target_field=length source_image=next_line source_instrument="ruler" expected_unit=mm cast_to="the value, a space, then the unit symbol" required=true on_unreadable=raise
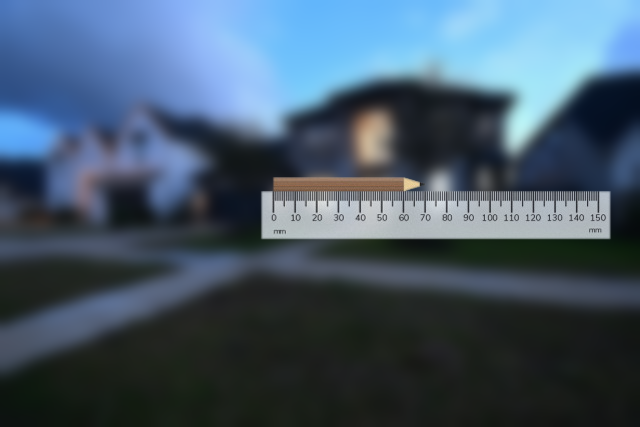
70 mm
